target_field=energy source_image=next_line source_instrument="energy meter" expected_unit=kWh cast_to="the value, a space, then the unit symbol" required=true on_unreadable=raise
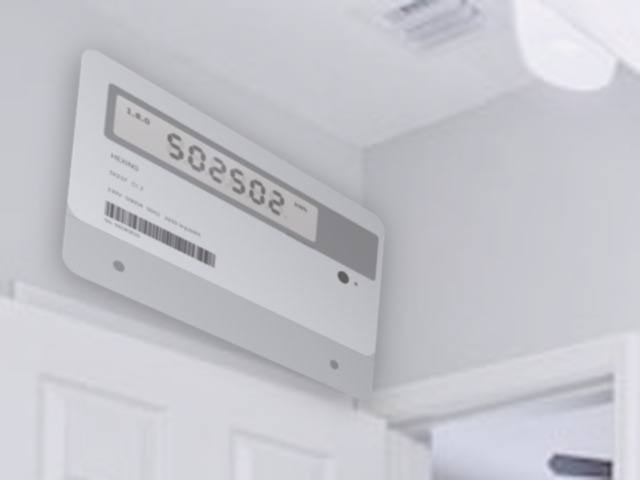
502502 kWh
